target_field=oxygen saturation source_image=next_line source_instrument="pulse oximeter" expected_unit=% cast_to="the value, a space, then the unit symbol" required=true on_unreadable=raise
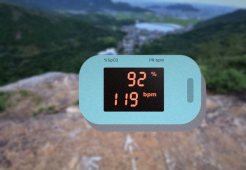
92 %
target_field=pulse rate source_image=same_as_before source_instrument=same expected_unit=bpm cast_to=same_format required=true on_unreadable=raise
119 bpm
